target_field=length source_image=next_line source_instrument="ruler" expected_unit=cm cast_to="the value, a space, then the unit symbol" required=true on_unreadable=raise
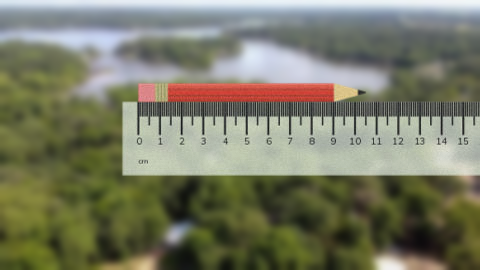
10.5 cm
